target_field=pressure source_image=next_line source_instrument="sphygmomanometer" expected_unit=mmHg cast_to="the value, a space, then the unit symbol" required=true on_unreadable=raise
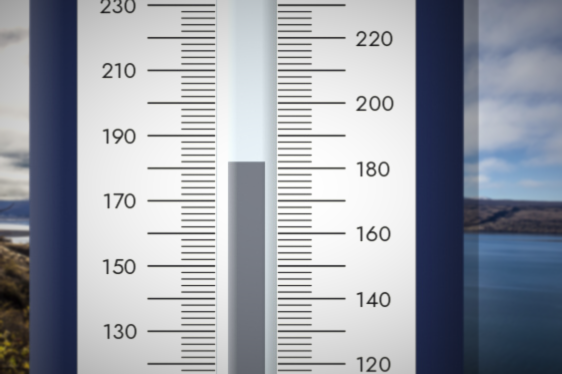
182 mmHg
